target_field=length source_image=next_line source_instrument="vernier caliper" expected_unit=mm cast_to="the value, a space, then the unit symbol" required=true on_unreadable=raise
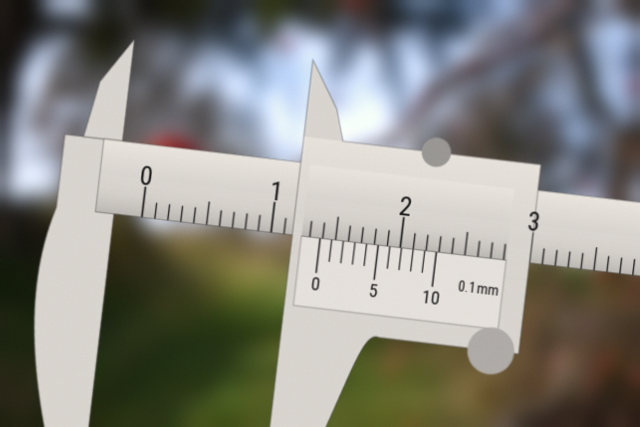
13.8 mm
